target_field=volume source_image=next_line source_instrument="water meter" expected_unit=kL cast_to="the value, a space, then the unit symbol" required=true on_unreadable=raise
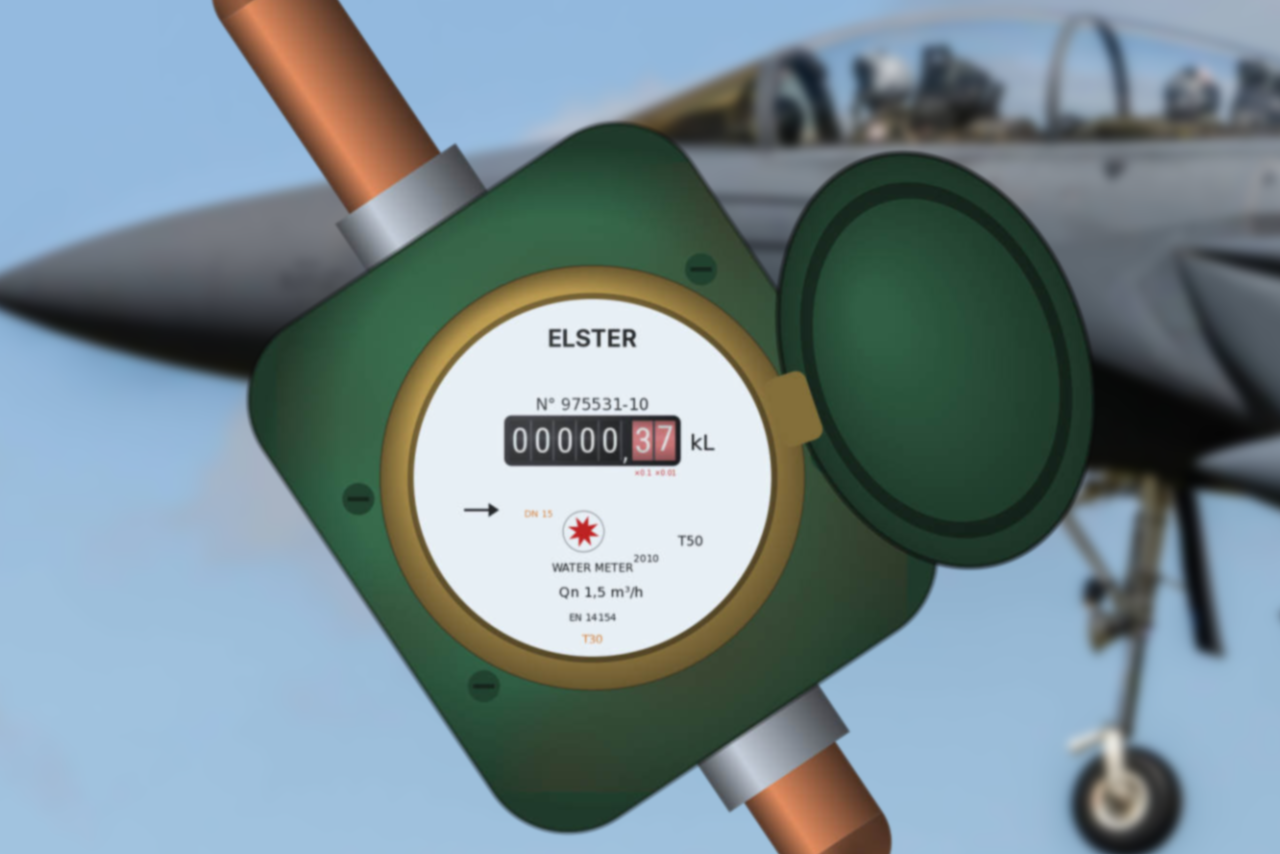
0.37 kL
